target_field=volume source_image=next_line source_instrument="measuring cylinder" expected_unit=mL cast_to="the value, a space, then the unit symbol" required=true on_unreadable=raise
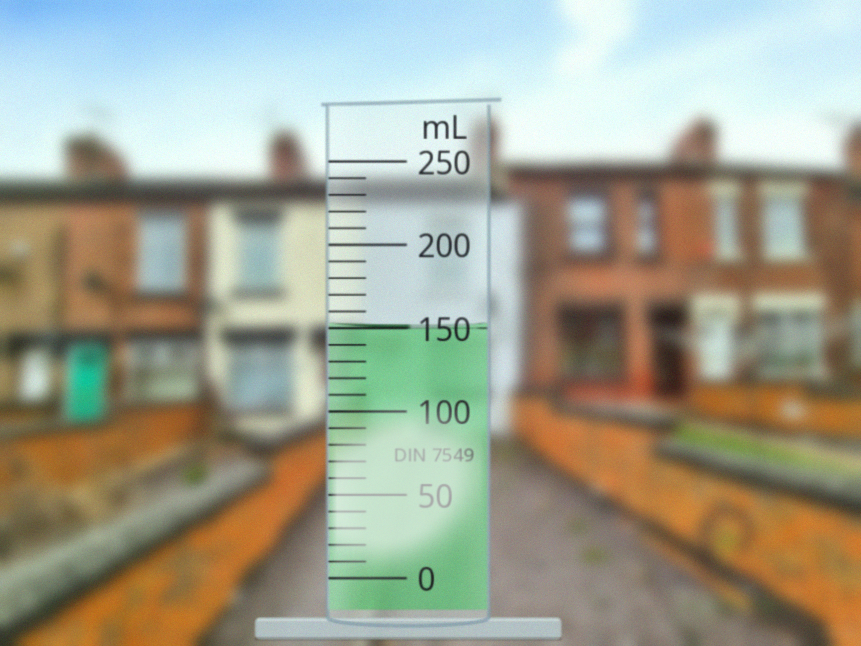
150 mL
